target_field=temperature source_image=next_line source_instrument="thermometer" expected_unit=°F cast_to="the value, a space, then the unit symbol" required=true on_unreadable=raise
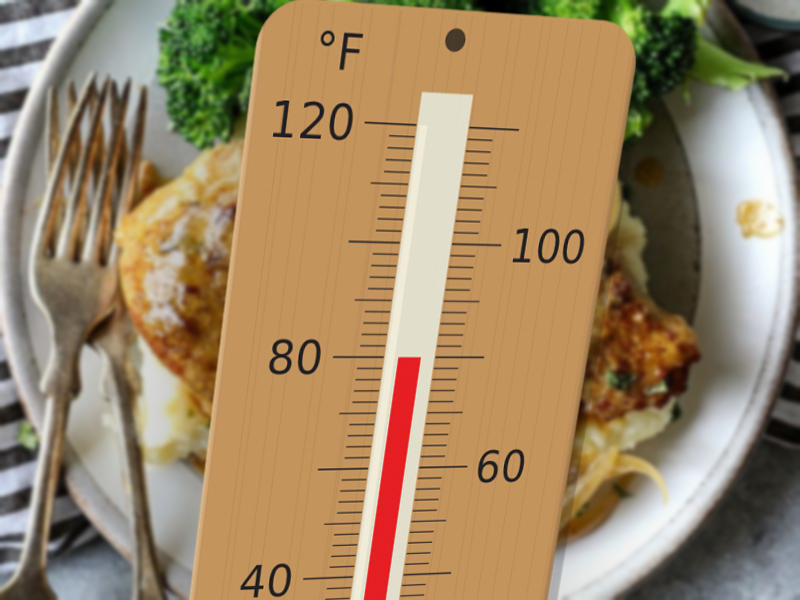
80 °F
